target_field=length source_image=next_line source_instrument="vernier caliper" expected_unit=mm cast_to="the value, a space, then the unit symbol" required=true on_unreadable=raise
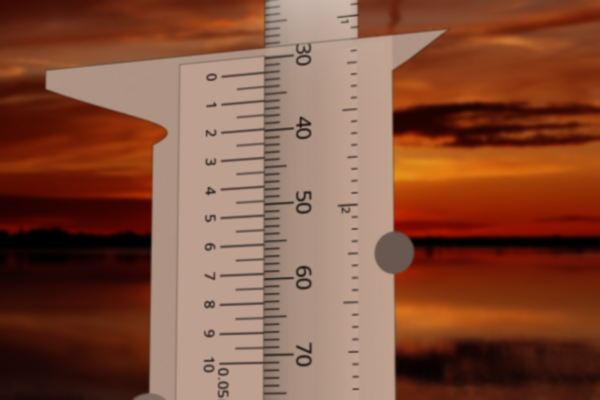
32.0 mm
